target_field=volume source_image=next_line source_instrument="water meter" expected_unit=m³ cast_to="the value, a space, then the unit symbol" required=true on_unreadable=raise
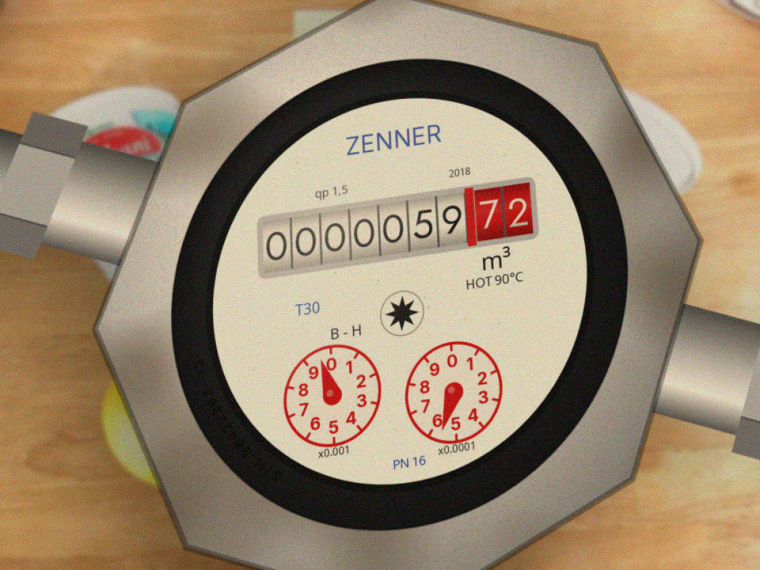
59.7195 m³
